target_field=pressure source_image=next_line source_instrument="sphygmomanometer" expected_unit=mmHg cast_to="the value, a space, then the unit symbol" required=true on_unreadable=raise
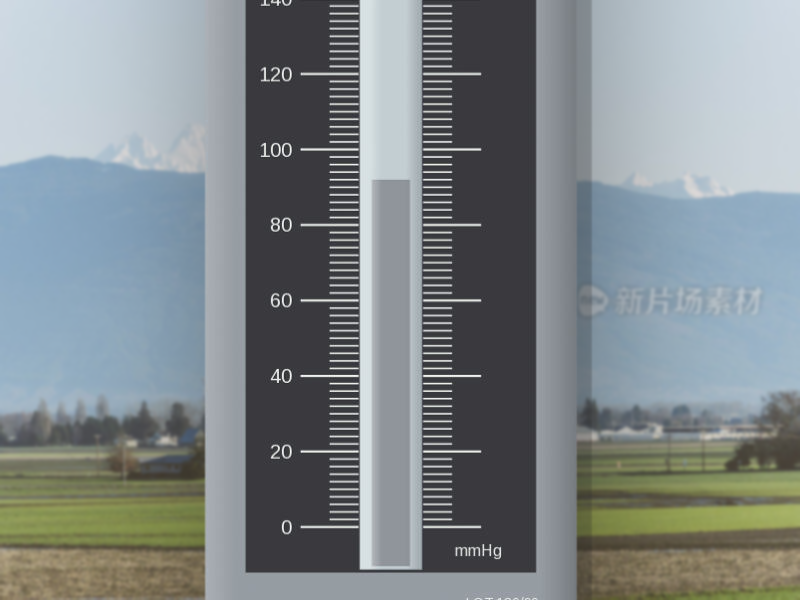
92 mmHg
